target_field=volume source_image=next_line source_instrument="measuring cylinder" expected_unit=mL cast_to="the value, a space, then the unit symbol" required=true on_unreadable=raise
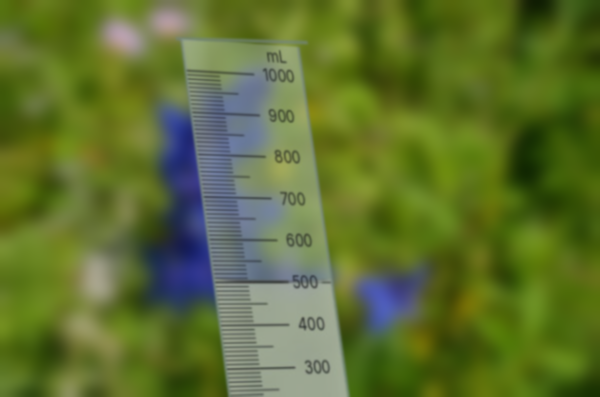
500 mL
